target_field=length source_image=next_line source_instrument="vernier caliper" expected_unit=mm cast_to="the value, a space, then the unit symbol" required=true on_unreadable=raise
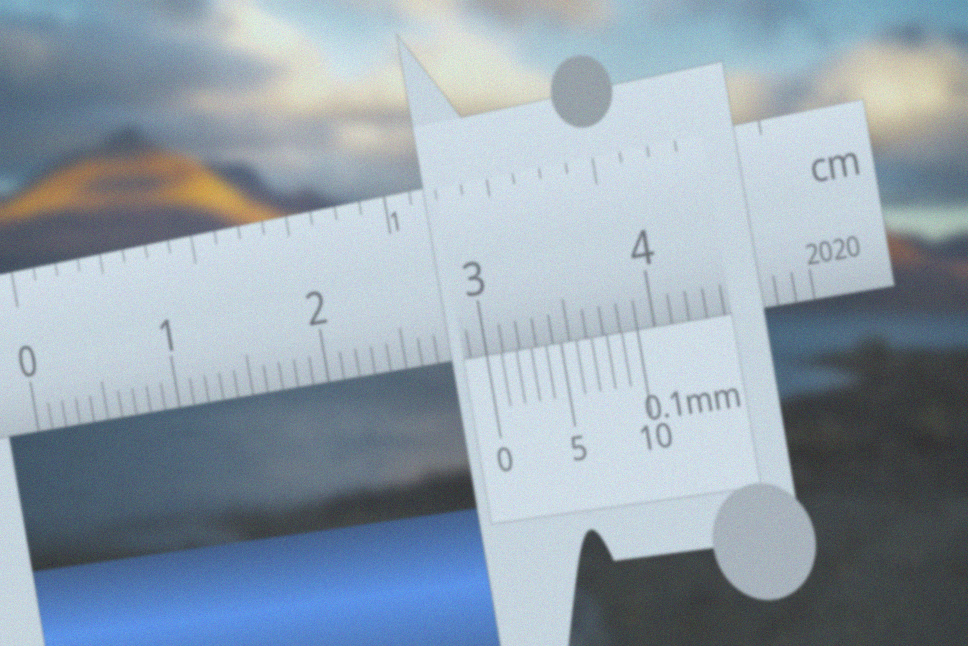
30.0 mm
